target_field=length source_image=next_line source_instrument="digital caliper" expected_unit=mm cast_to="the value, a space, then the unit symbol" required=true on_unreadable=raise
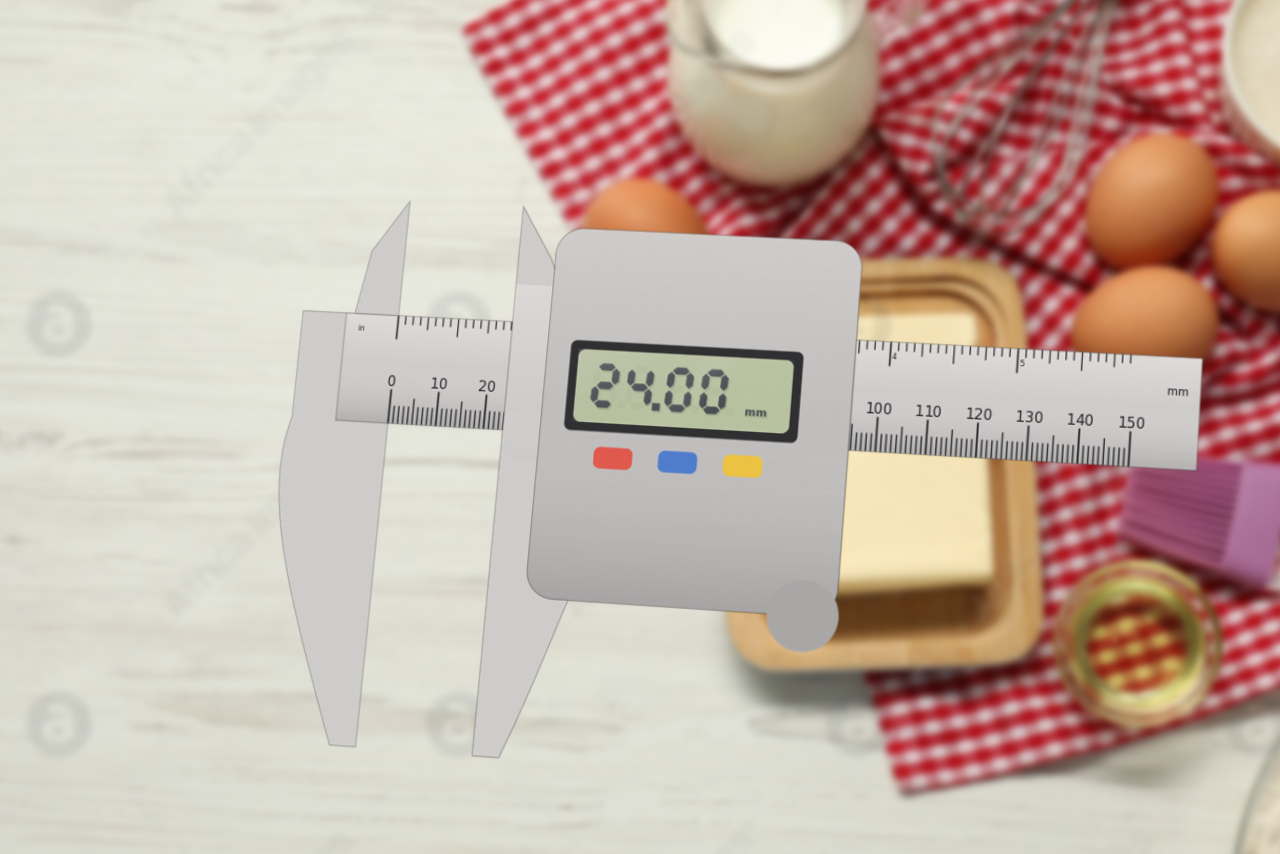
24.00 mm
